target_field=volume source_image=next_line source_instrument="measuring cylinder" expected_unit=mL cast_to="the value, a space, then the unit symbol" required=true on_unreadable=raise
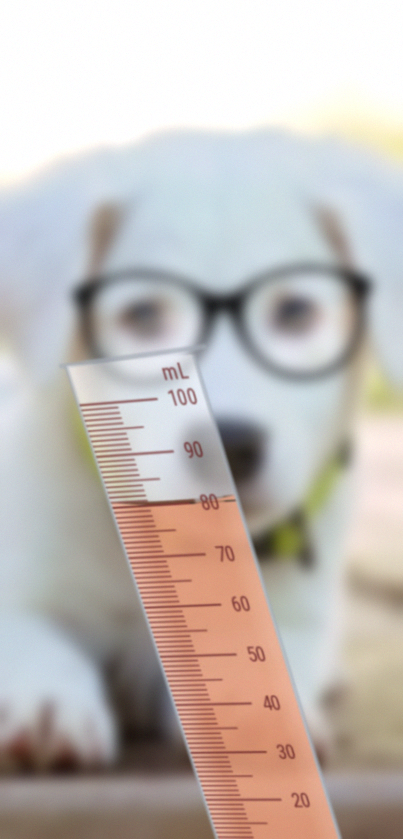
80 mL
